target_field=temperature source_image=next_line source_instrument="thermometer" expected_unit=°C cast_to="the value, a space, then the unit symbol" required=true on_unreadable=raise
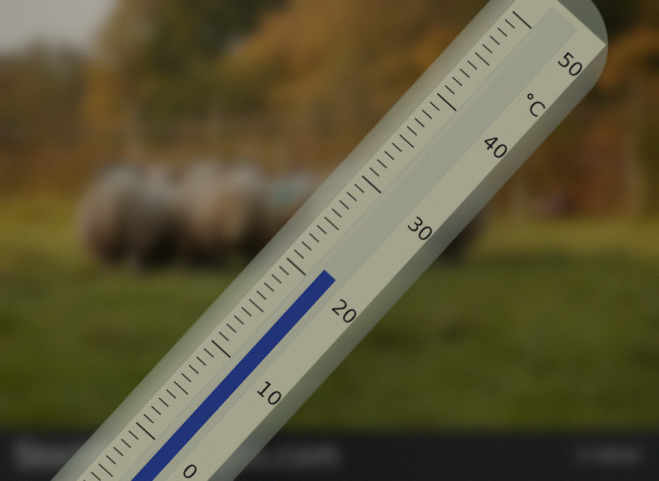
21.5 °C
